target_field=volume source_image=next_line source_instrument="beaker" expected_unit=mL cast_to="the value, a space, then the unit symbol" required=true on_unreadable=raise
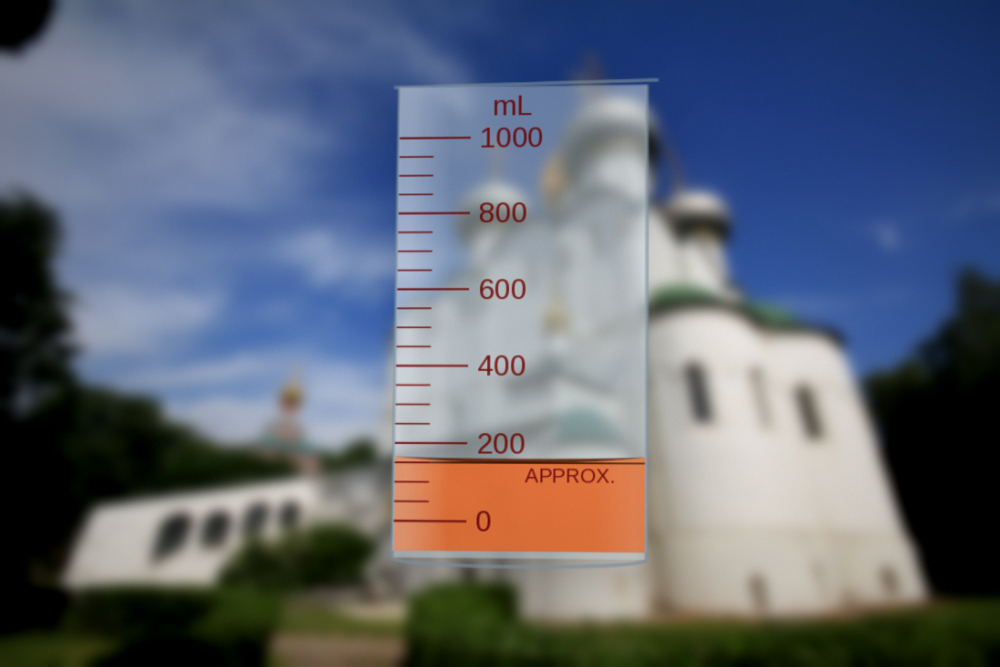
150 mL
